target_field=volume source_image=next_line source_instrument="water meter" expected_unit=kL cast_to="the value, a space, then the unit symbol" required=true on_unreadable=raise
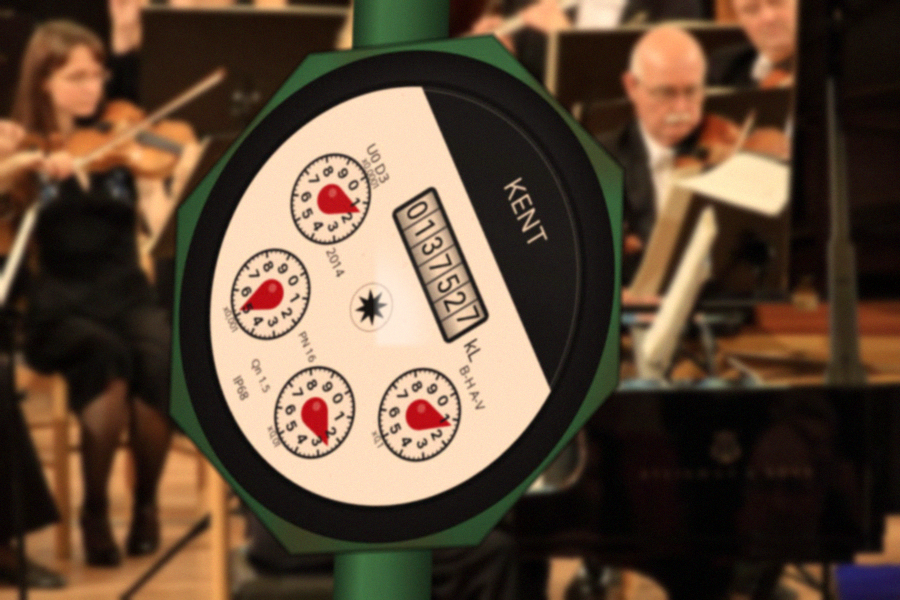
137527.1251 kL
